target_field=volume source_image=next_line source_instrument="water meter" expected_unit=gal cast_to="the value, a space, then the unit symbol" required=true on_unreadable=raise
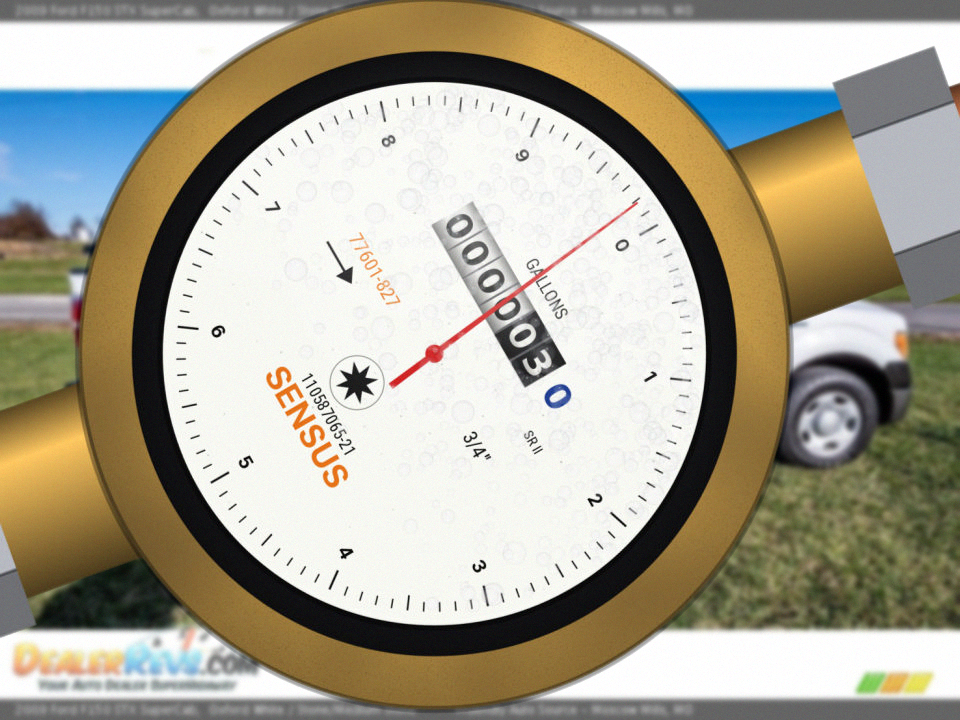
29.8 gal
